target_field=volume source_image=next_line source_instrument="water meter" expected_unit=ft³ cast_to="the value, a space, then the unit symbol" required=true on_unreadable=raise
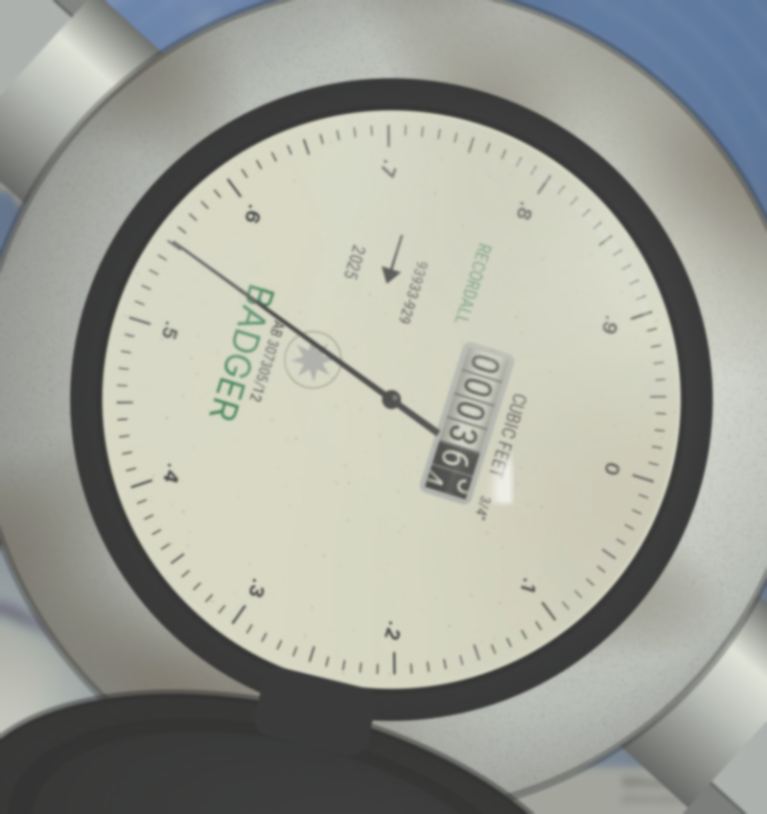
363.55 ft³
